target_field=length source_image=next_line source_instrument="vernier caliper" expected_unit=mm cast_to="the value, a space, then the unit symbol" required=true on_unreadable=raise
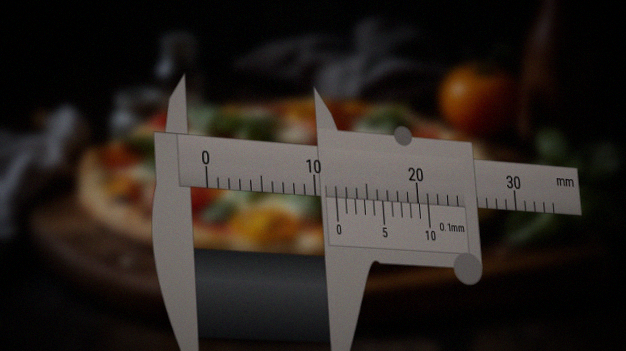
12.0 mm
